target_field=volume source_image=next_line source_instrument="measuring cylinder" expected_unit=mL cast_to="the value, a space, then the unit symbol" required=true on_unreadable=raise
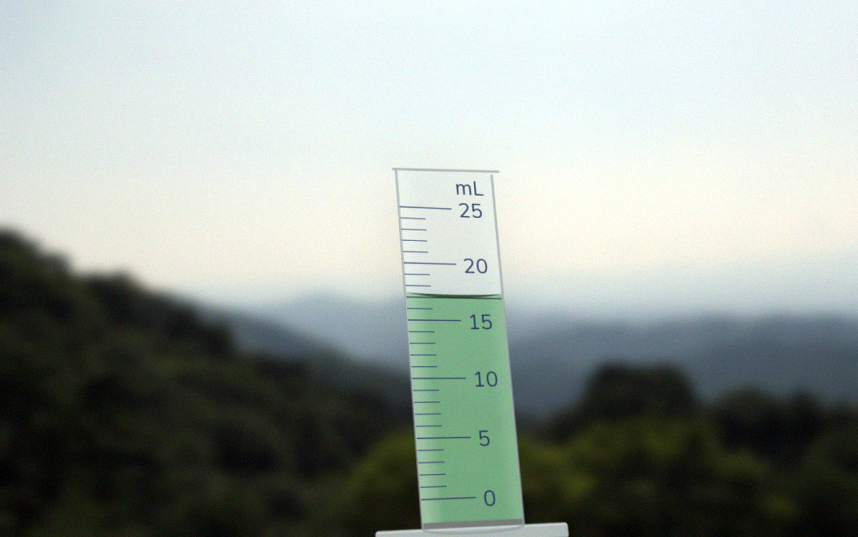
17 mL
